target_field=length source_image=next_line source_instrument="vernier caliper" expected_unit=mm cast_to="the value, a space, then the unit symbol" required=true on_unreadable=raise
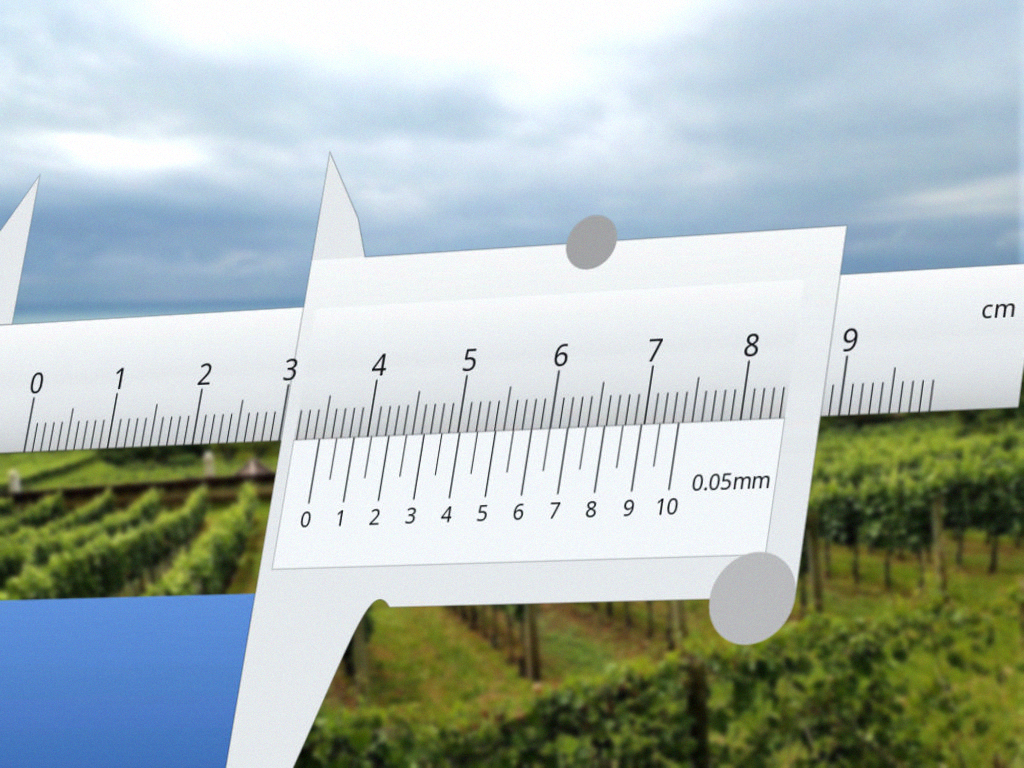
34.6 mm
